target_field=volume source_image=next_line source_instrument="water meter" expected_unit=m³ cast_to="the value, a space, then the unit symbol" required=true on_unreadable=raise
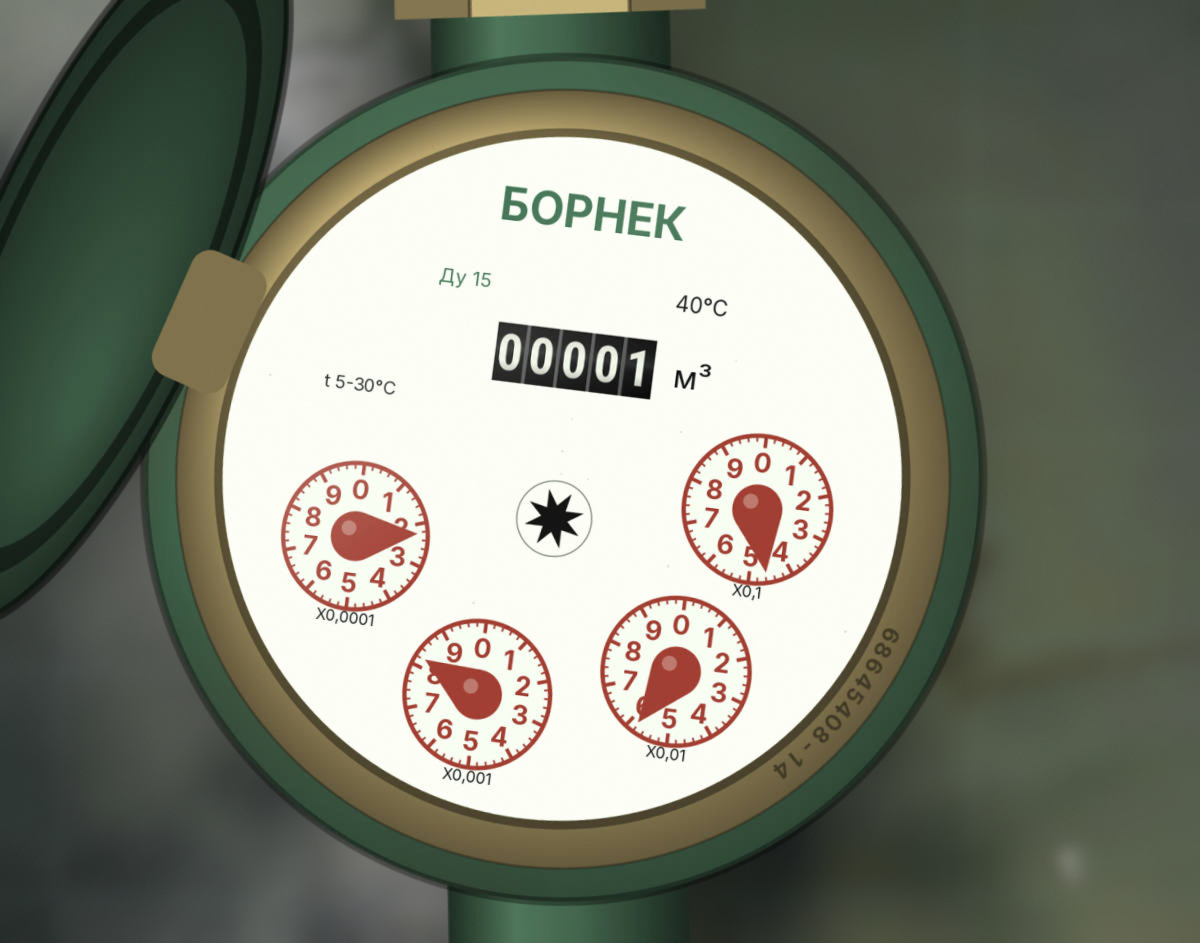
1.4582 m³
